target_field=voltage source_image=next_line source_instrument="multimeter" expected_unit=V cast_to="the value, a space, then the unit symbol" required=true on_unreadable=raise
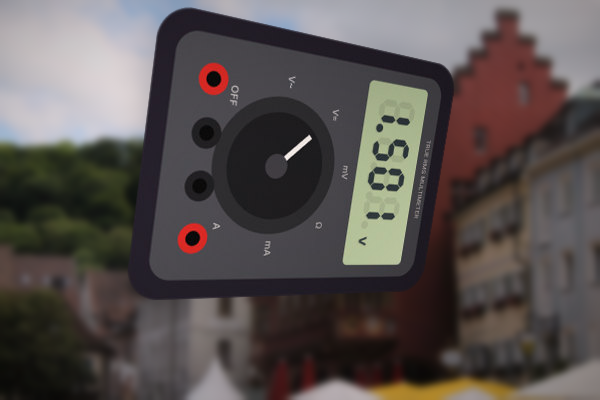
1.501 V
